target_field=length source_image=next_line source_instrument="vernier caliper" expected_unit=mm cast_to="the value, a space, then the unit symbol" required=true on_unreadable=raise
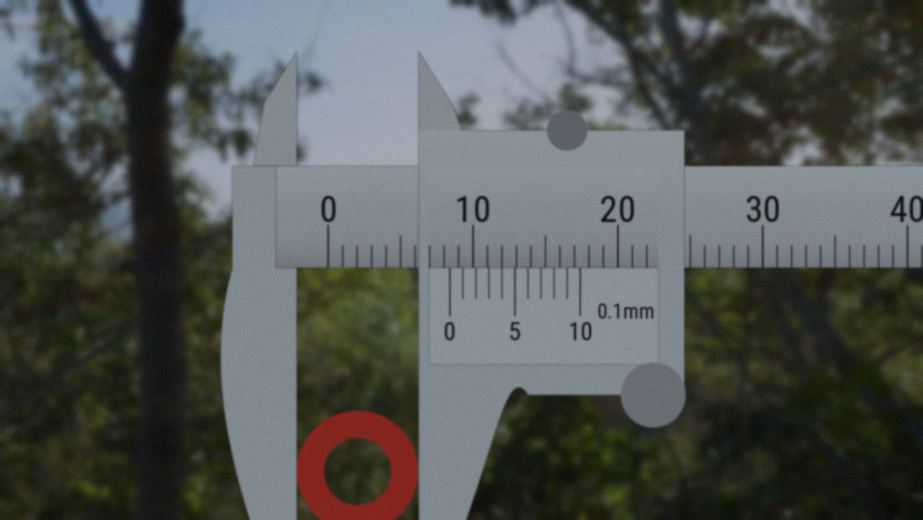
8.4 mm
